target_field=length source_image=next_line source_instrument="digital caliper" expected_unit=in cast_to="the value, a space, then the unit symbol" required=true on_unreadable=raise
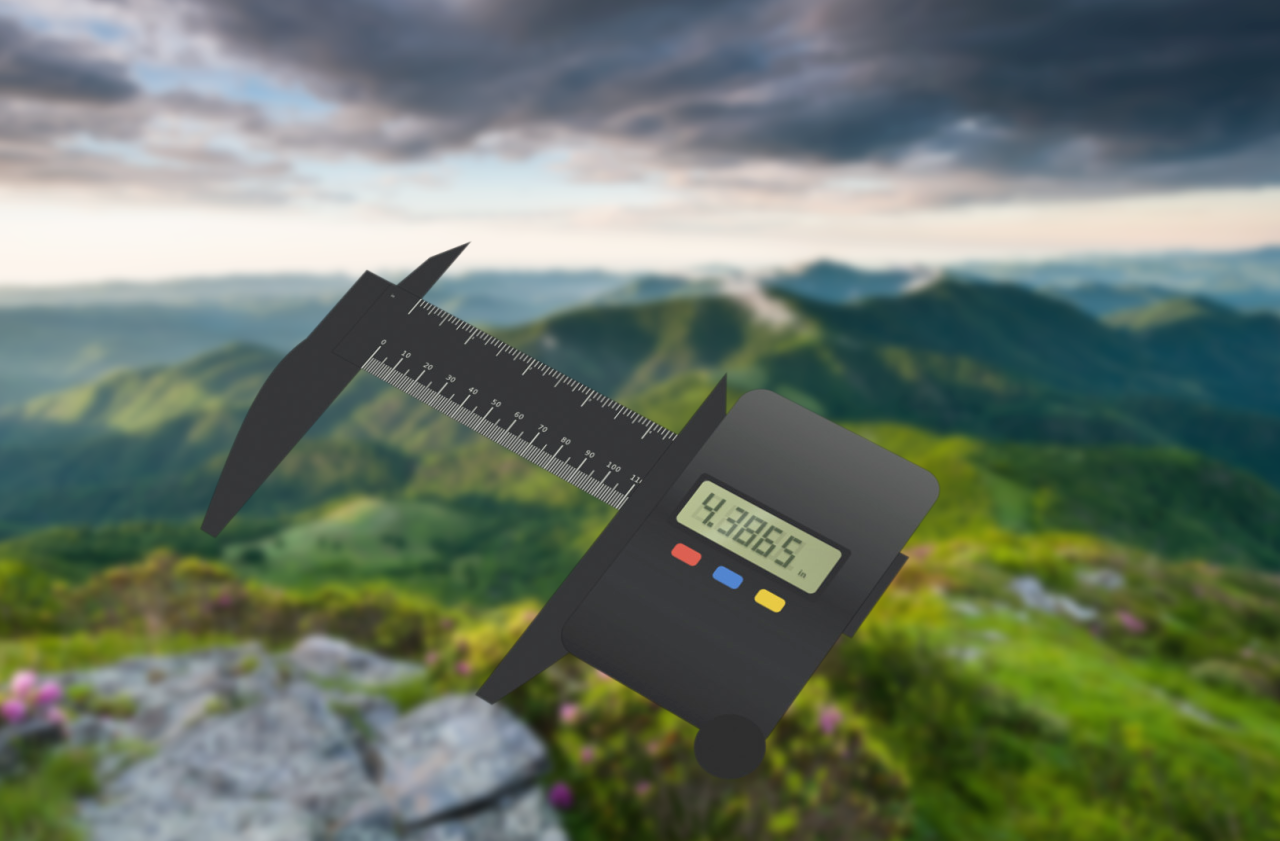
4.3865 in
